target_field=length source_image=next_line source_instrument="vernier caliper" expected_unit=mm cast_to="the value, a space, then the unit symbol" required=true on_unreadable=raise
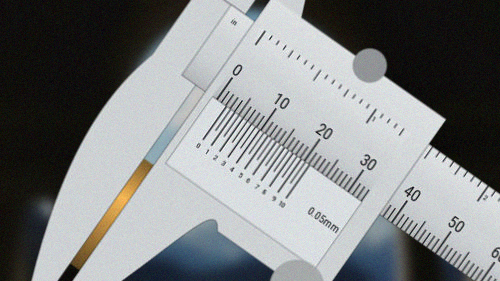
2.2 mm
